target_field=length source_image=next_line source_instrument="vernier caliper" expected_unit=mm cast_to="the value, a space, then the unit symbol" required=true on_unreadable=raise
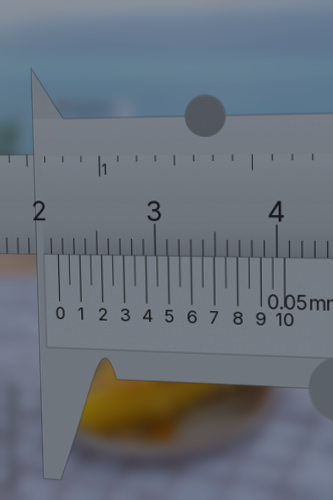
21.6 mm
